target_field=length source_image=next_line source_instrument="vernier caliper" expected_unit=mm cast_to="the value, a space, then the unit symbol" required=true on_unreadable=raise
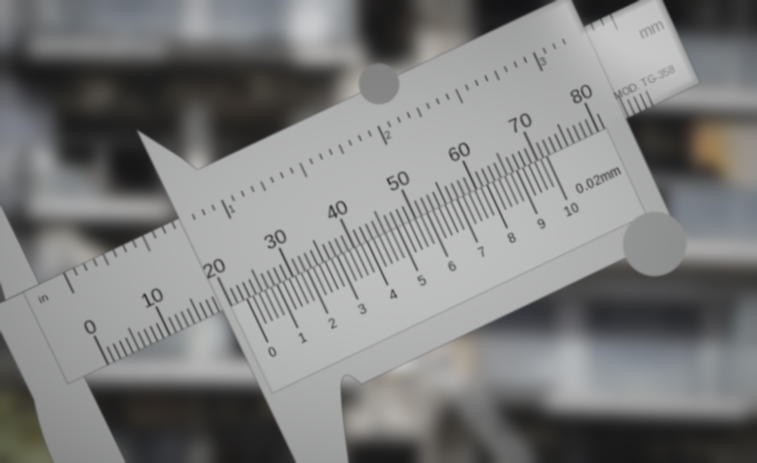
22.5 mm
